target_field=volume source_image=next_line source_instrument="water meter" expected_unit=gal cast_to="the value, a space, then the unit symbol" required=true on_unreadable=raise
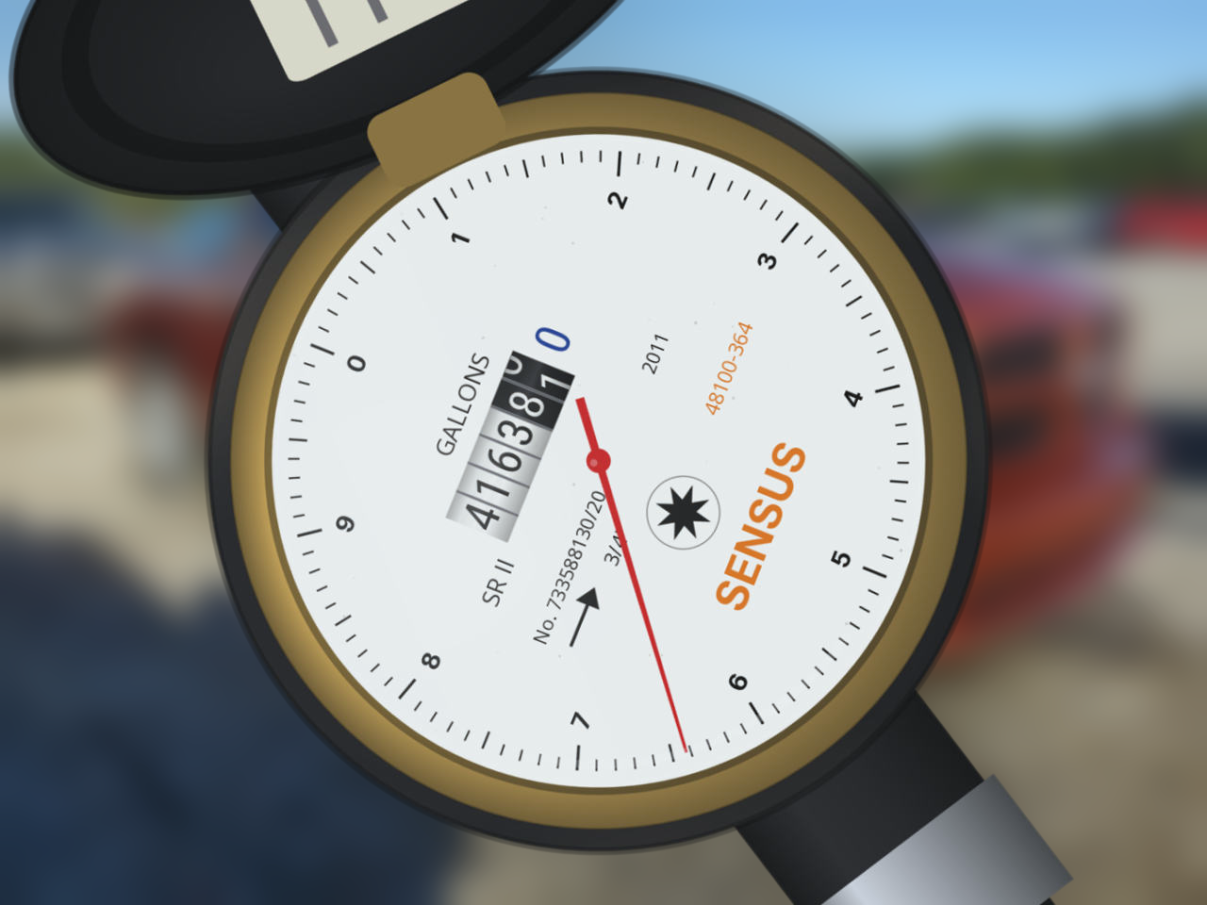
4163806.4 gal
